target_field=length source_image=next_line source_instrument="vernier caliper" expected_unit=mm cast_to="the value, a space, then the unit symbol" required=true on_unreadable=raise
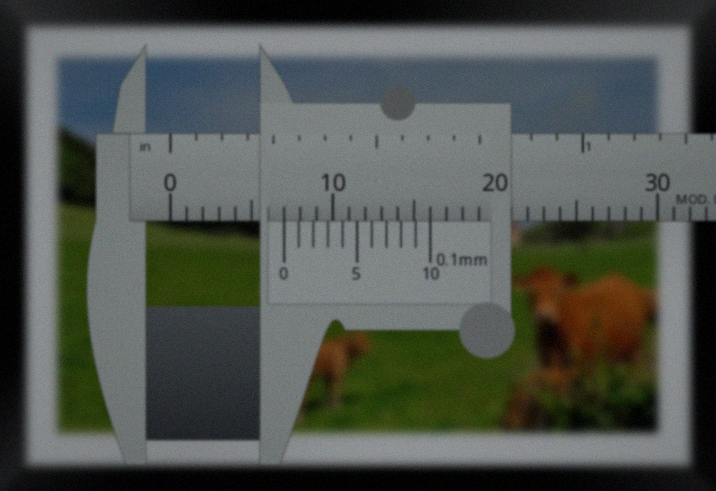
7.0 mm
